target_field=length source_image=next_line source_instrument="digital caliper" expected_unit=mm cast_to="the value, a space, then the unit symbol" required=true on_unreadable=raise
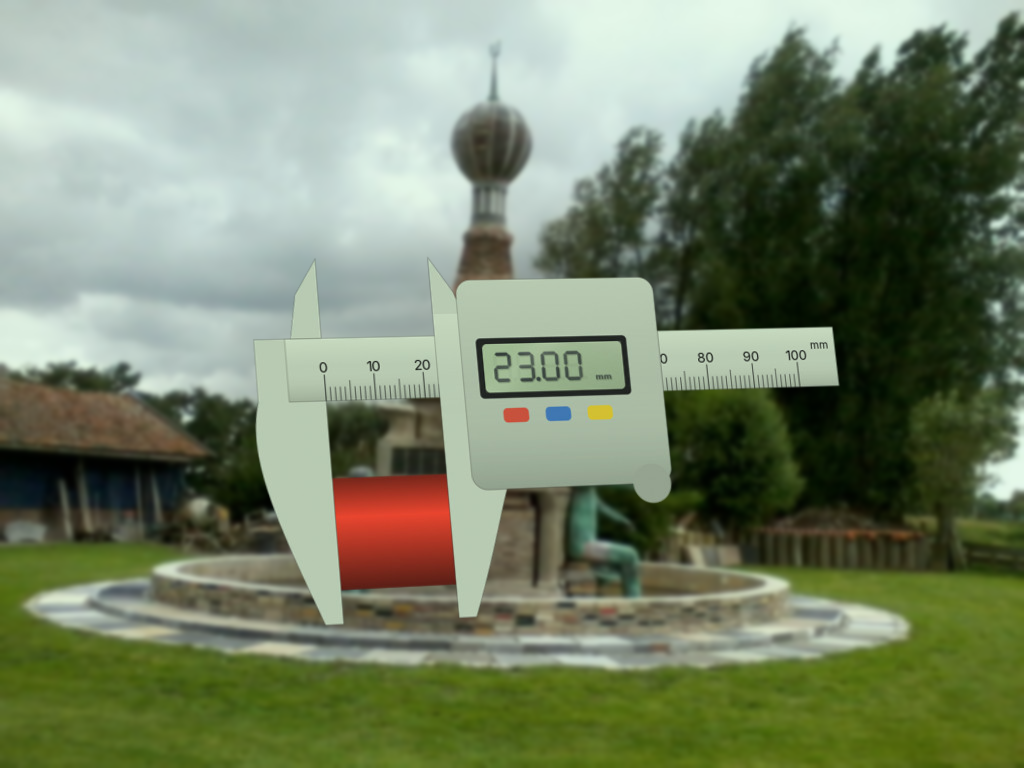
23.00 mm
